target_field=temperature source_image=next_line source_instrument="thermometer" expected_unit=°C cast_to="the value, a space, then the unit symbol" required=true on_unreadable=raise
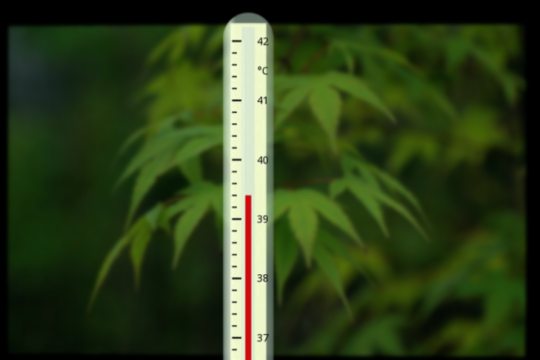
39.4 °C
